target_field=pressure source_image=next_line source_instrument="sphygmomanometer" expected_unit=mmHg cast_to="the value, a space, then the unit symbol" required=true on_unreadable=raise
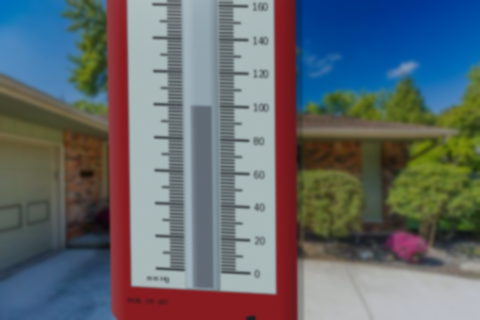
100 mmHg
